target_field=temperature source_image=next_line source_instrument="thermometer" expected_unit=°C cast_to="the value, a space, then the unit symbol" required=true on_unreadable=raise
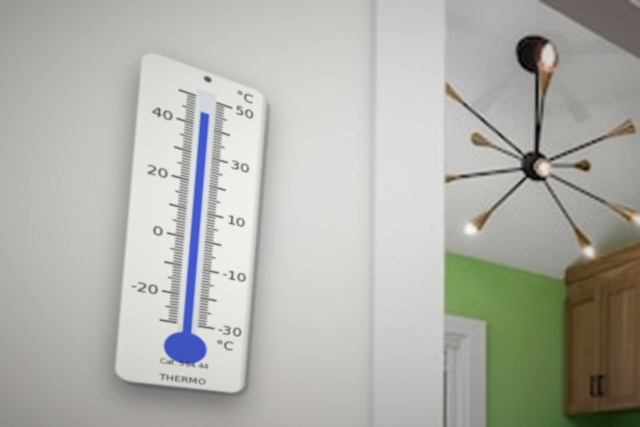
45 °C
